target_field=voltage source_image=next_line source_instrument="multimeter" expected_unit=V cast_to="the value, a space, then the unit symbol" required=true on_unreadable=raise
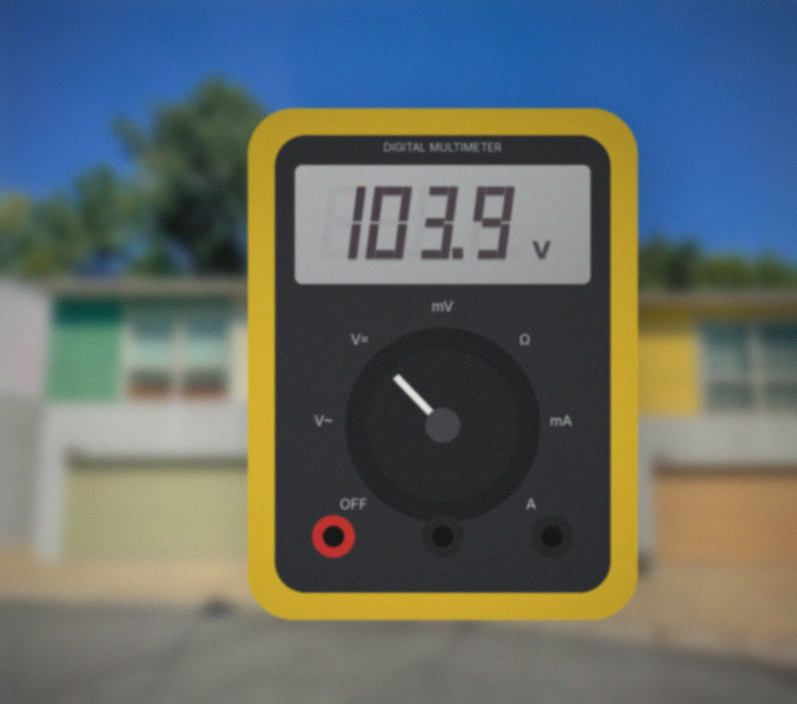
103.9 V
